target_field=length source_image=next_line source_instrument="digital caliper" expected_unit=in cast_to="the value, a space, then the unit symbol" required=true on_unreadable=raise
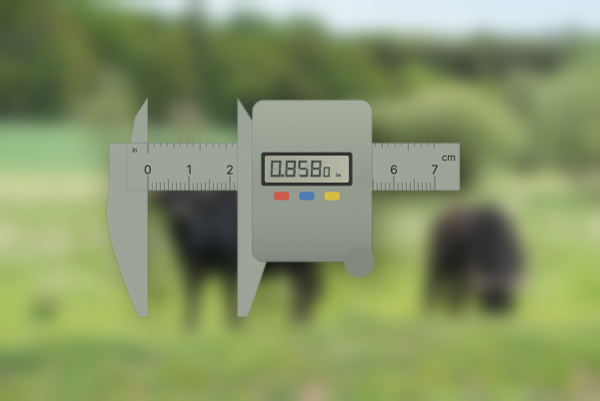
0.8580 in
